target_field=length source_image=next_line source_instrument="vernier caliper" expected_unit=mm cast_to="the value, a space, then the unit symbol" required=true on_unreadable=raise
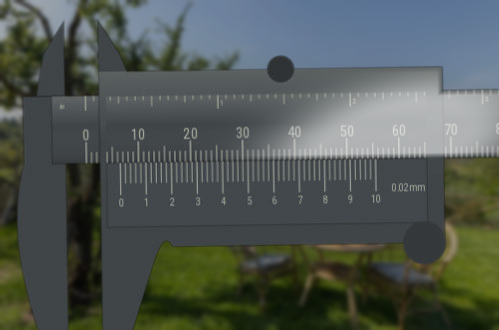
6.5 mm
